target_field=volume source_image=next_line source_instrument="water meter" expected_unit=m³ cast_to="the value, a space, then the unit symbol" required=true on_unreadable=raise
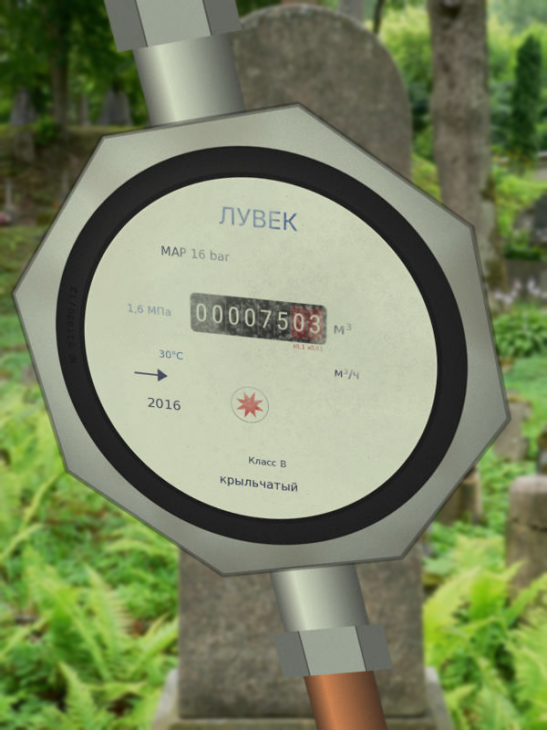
75.03 m³
